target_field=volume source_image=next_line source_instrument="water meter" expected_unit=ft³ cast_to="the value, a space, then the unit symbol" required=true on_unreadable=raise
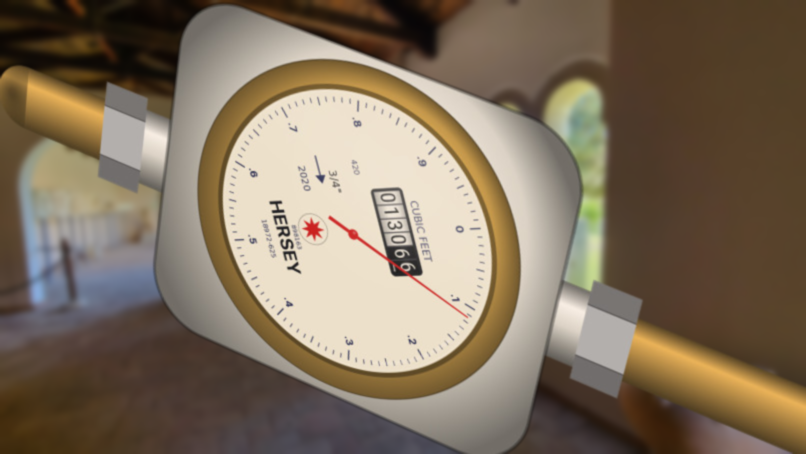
13066.11 ft³
